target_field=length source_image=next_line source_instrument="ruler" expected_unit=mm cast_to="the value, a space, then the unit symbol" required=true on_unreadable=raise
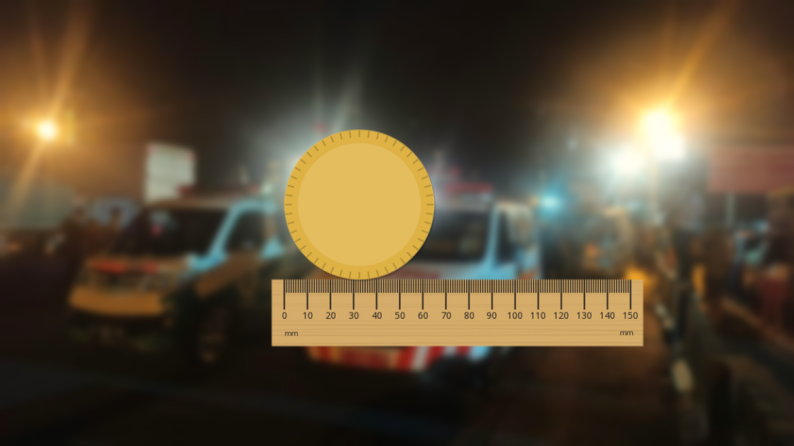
65 mm
